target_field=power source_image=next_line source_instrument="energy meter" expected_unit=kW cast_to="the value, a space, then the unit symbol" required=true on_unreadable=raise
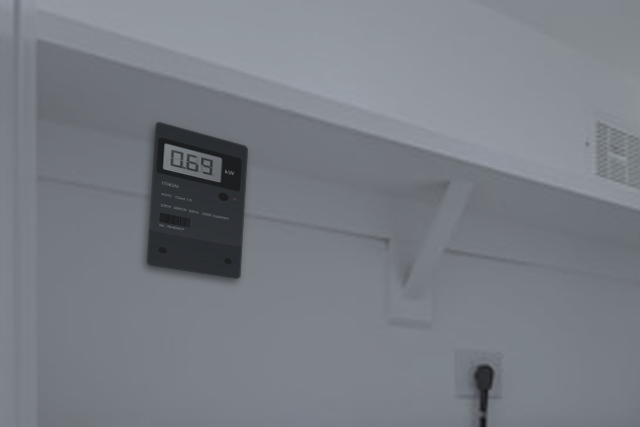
0.69 kW
